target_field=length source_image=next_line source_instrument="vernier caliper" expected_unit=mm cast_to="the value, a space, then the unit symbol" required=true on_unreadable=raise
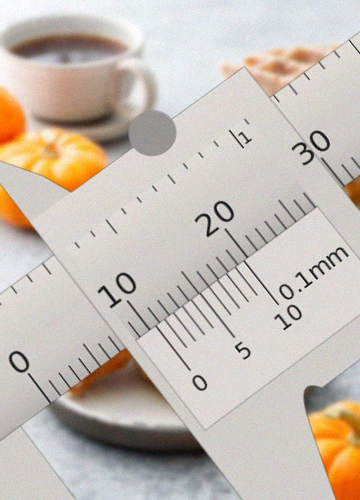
10.6 mm
